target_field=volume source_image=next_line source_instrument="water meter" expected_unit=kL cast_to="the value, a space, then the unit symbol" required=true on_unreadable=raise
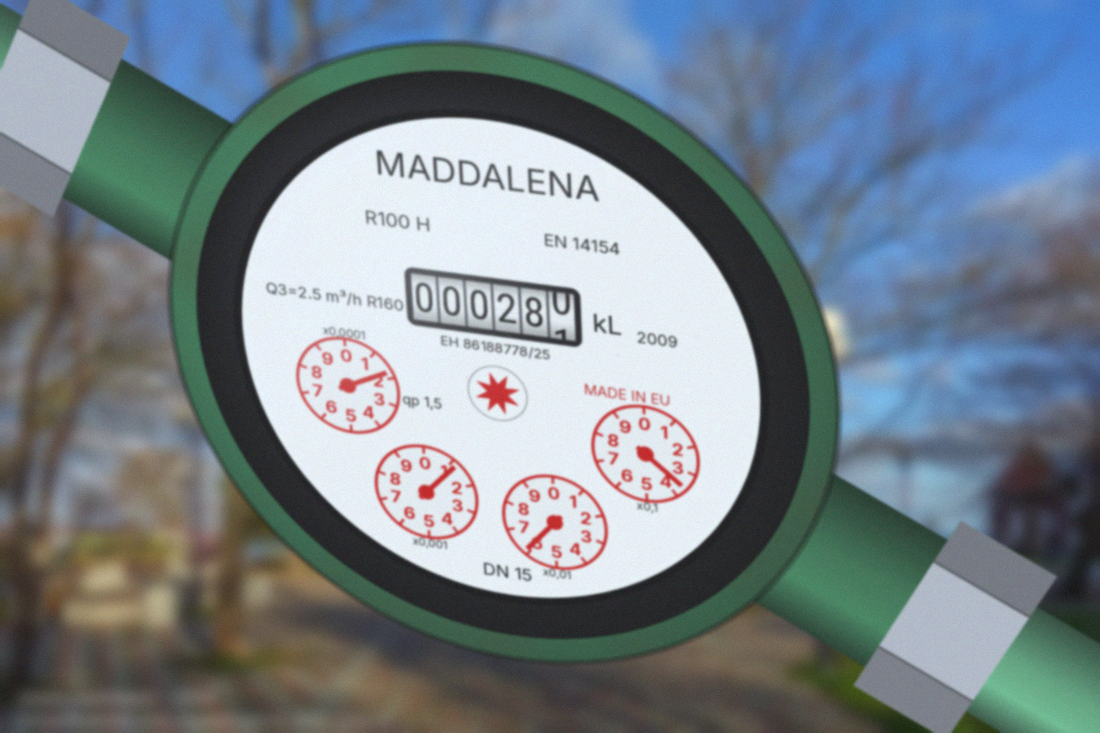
280.3611 kL
